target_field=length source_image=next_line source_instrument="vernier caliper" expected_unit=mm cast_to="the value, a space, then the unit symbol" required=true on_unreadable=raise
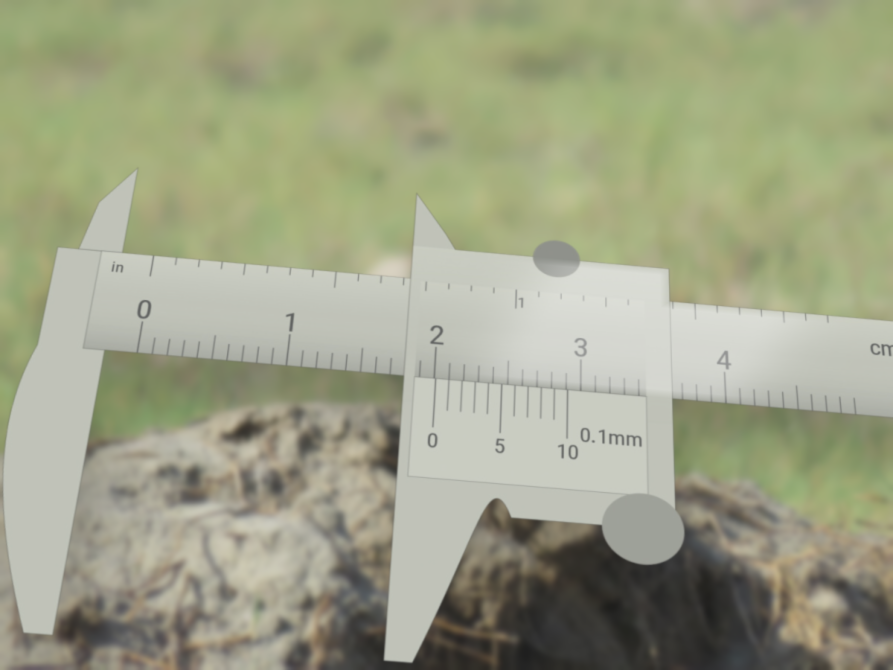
20.1 mm
